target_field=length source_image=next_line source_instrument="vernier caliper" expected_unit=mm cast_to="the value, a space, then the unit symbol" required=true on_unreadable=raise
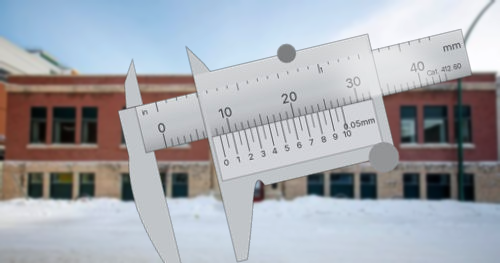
8.4 mm
